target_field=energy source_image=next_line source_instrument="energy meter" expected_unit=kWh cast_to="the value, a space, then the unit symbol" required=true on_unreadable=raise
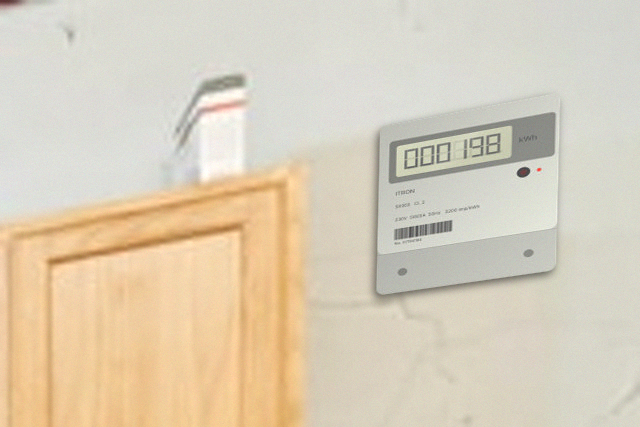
198 kWh
